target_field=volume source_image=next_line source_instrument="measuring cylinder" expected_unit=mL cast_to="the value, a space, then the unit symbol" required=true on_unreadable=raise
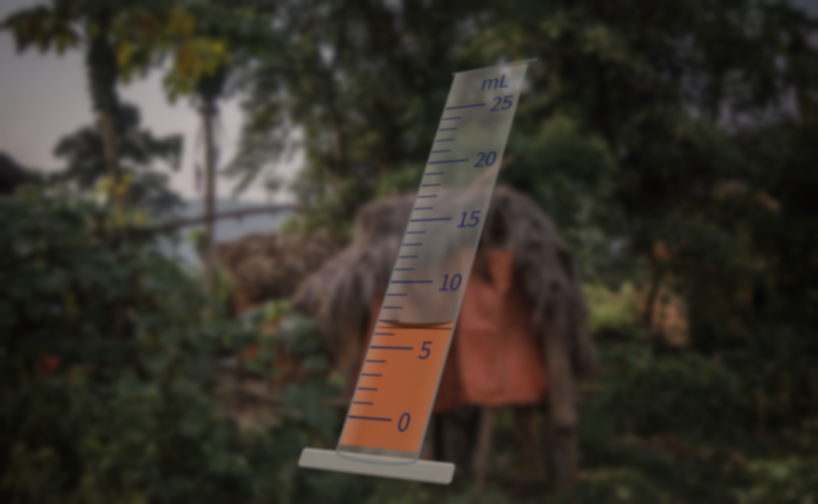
6.5 mL
